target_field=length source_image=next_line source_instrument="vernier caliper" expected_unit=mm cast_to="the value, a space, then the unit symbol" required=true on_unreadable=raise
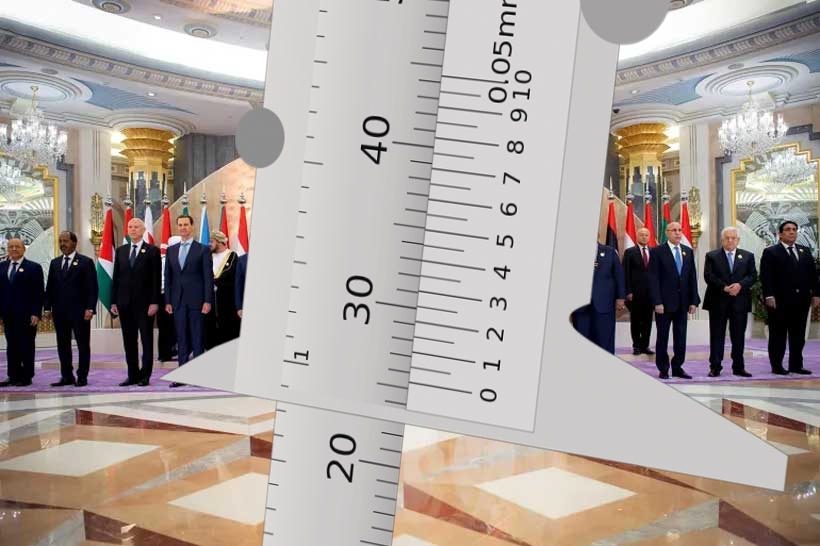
25.4 mm
